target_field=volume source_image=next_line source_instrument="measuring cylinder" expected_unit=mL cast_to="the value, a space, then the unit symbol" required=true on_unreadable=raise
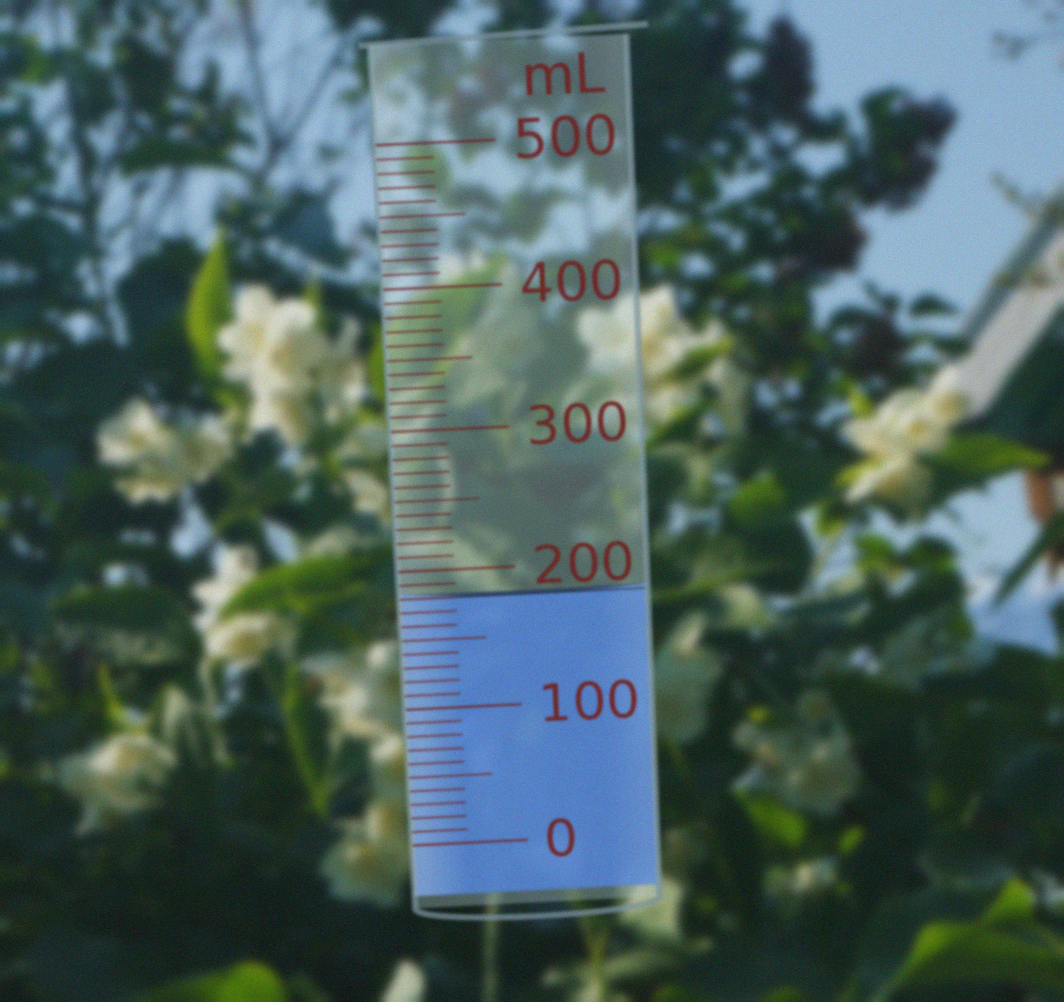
180 mL
